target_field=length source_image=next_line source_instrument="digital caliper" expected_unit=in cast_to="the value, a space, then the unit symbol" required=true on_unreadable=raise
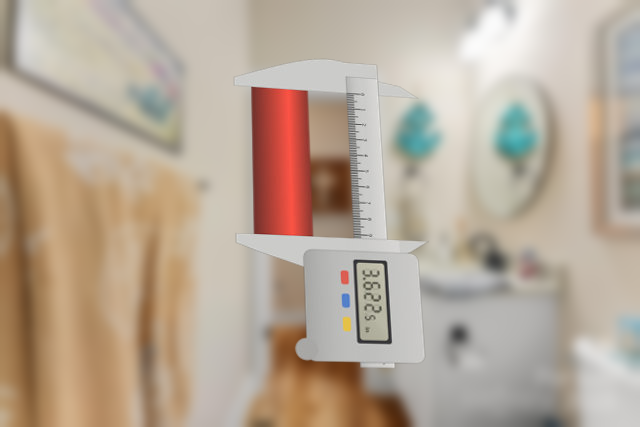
3.6225 in
